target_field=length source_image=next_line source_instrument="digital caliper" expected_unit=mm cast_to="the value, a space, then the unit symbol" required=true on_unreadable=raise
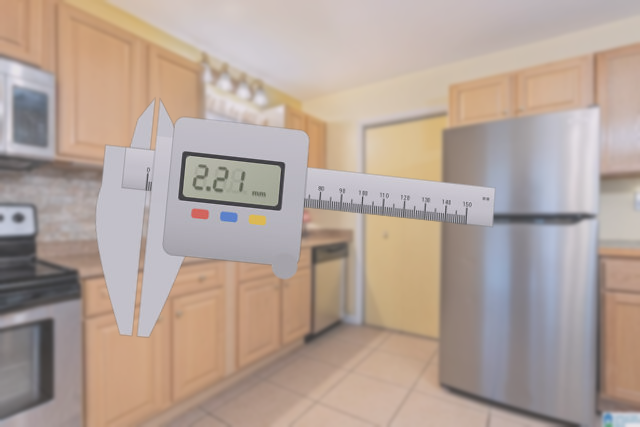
2.21 mm
